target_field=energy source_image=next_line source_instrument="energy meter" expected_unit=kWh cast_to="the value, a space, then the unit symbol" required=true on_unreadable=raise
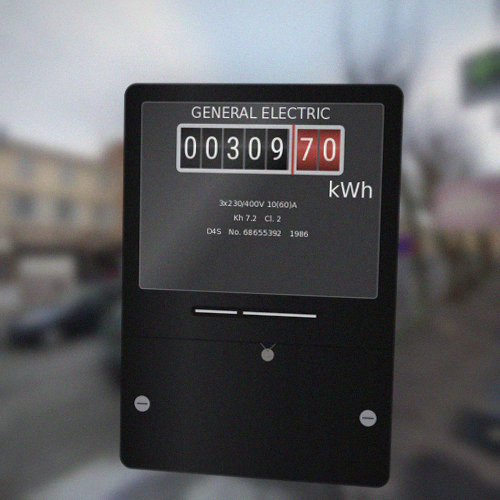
309.70 kWh
